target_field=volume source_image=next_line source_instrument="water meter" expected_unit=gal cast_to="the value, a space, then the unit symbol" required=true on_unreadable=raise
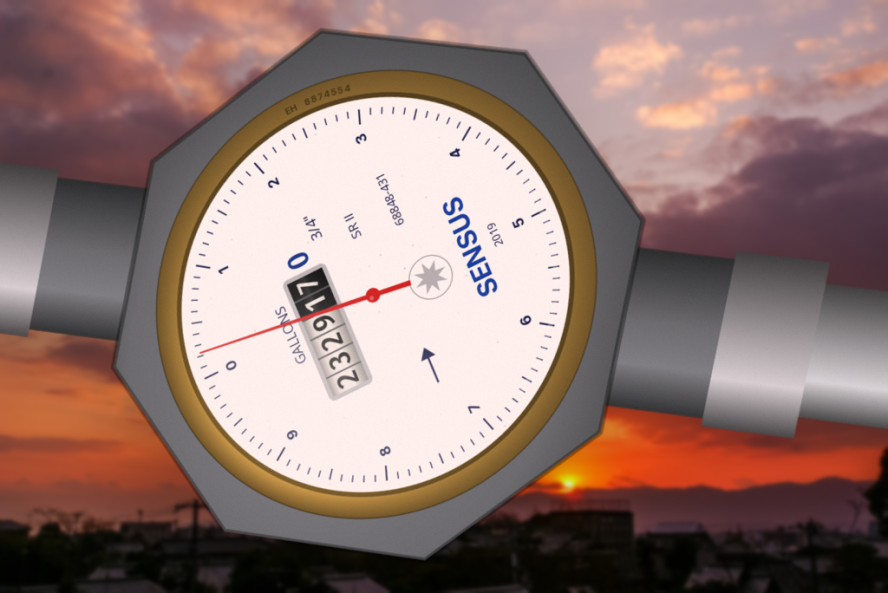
2329170.2 gal
